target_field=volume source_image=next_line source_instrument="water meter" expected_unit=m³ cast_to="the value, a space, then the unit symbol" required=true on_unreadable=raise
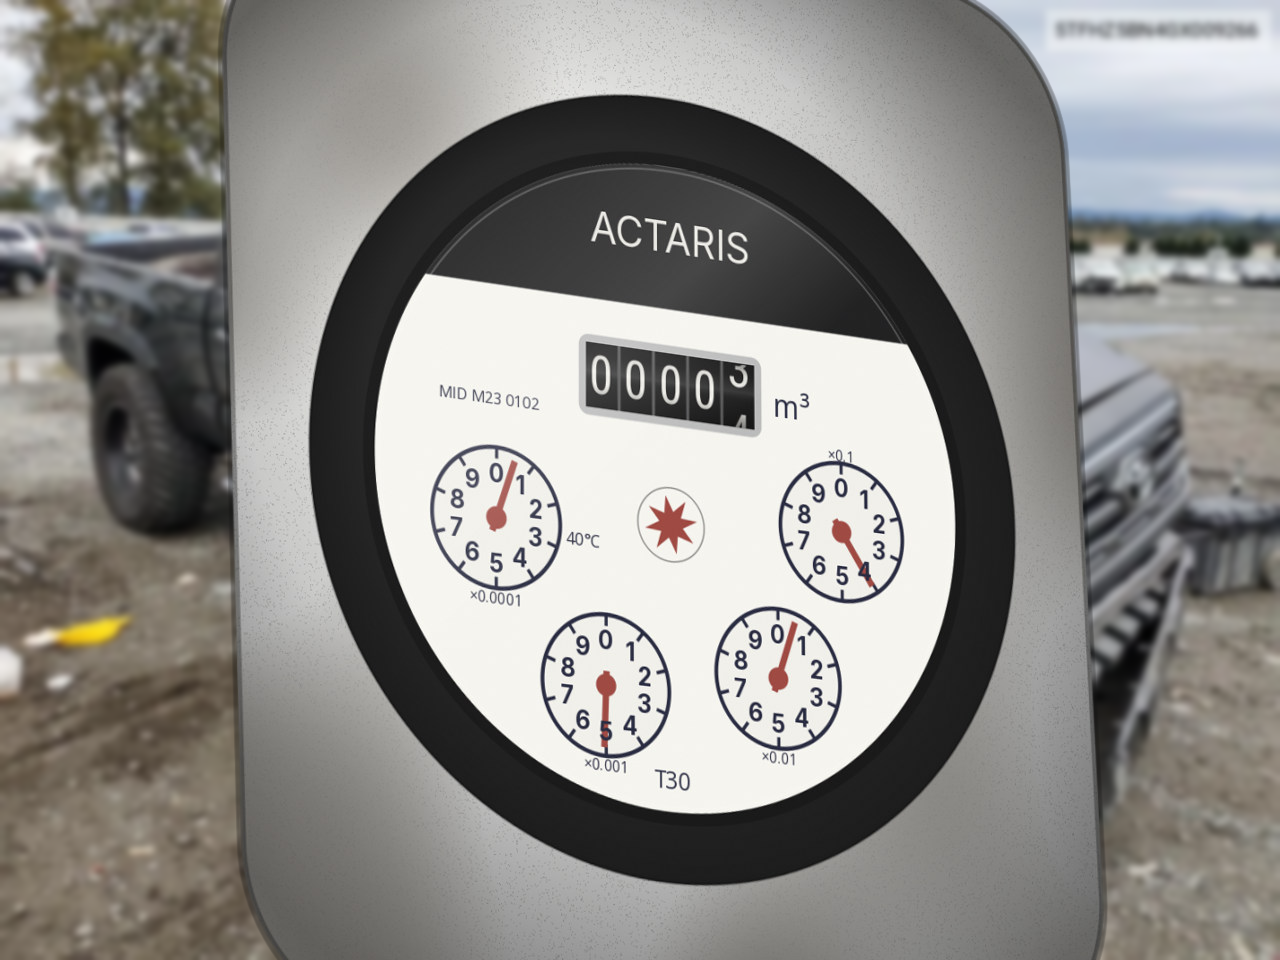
3.4050 m³
